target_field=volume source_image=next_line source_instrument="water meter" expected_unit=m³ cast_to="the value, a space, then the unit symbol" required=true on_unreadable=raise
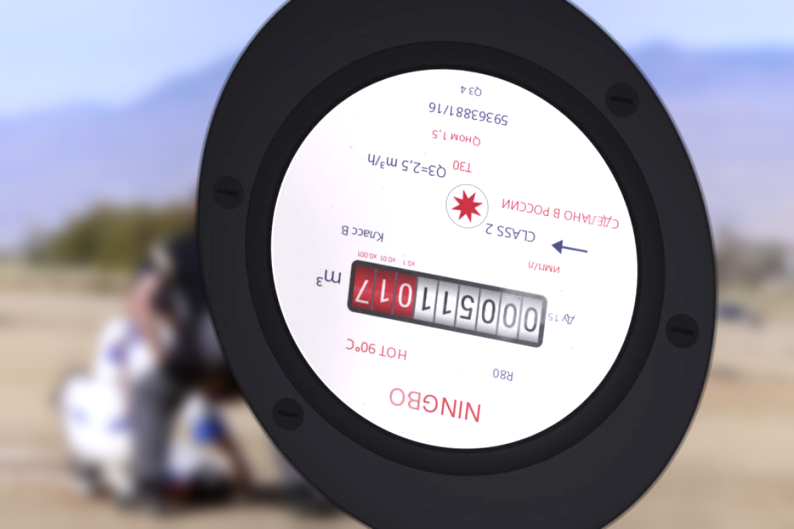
511.017 m³
